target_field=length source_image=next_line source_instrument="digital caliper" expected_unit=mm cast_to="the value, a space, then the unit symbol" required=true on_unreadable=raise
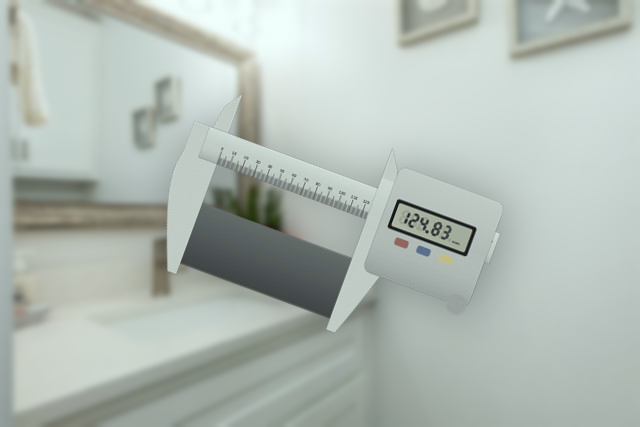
124.83 mm
